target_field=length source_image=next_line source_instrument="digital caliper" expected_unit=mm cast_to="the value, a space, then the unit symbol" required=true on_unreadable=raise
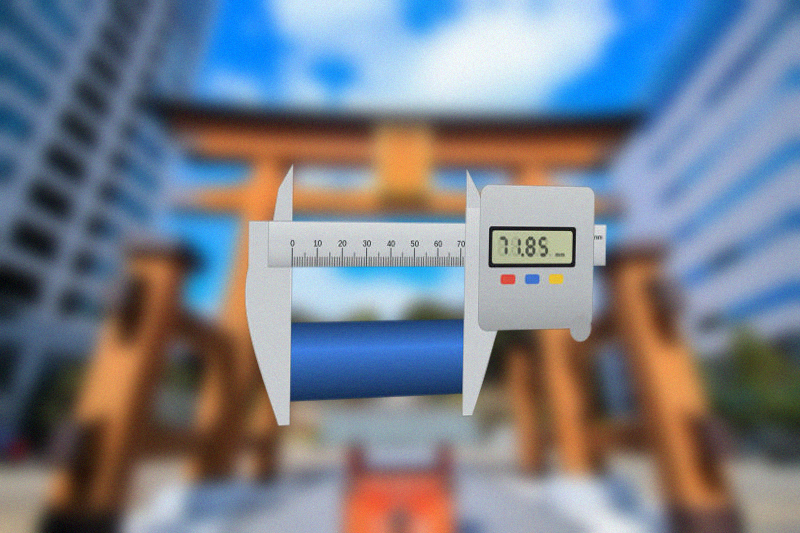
71.85 mm
